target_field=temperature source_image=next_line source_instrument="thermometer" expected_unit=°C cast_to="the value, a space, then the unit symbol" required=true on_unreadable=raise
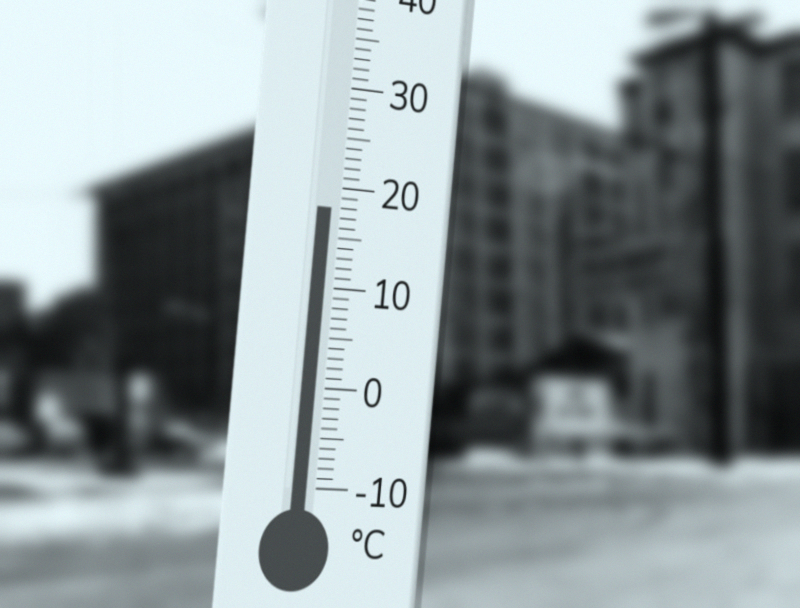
18 °C
